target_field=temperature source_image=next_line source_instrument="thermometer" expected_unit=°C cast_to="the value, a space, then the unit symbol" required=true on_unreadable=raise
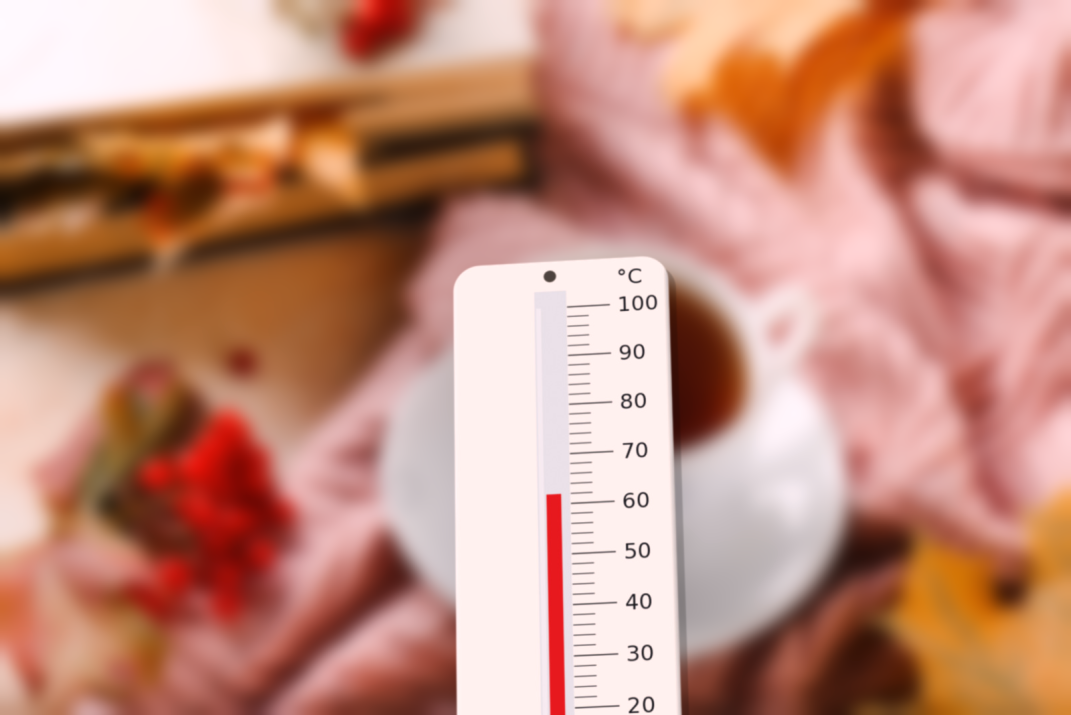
62 °C
